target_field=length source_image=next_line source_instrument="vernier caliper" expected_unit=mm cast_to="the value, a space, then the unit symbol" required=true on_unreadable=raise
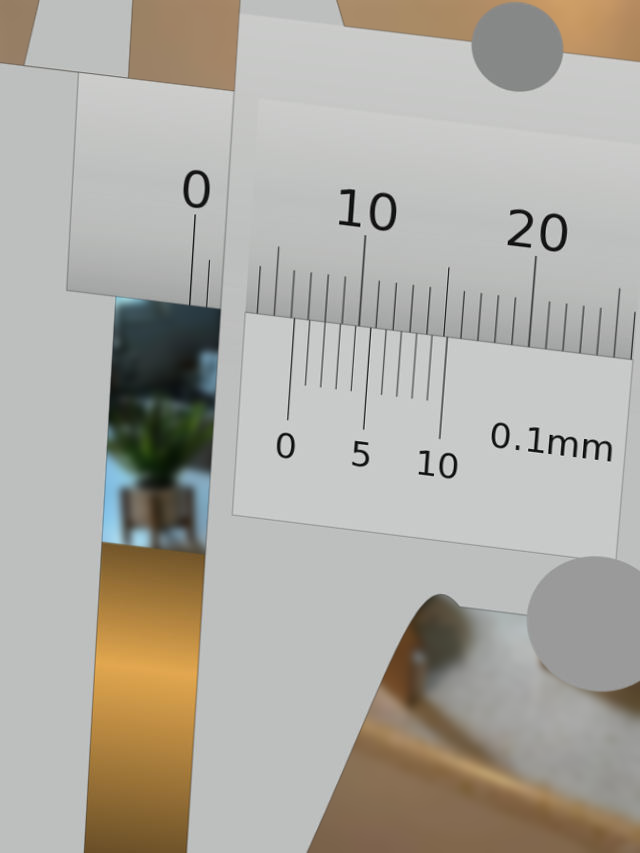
6.2 mm
